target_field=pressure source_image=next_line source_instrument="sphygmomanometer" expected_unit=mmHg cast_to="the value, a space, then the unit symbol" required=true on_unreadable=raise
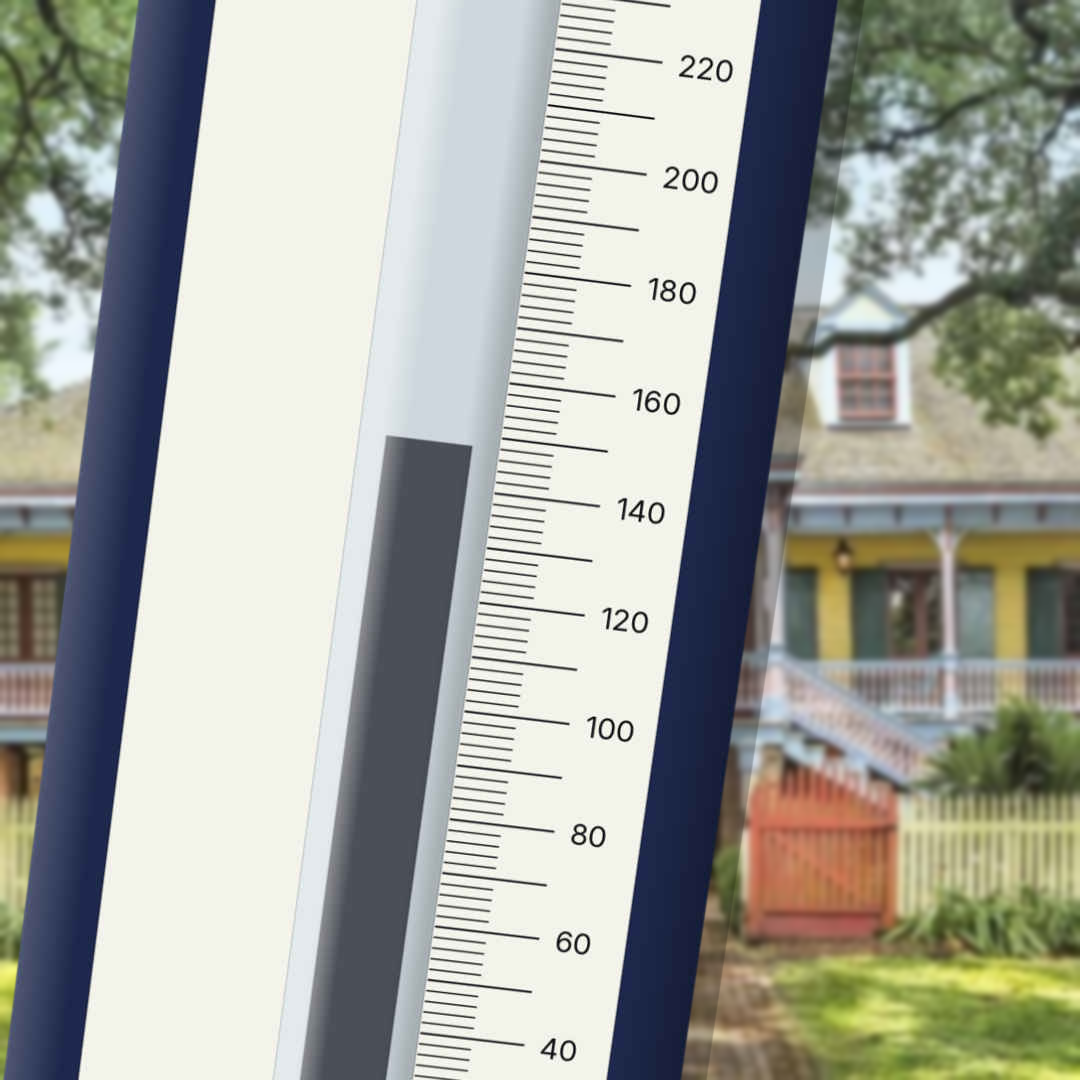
148 mmHg
